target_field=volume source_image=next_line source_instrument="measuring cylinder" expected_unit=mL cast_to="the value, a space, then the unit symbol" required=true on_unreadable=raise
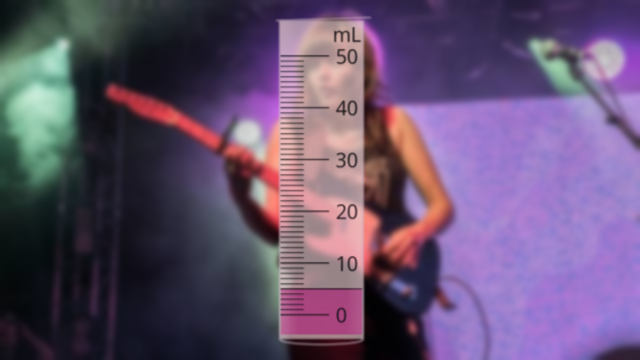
5 mL
